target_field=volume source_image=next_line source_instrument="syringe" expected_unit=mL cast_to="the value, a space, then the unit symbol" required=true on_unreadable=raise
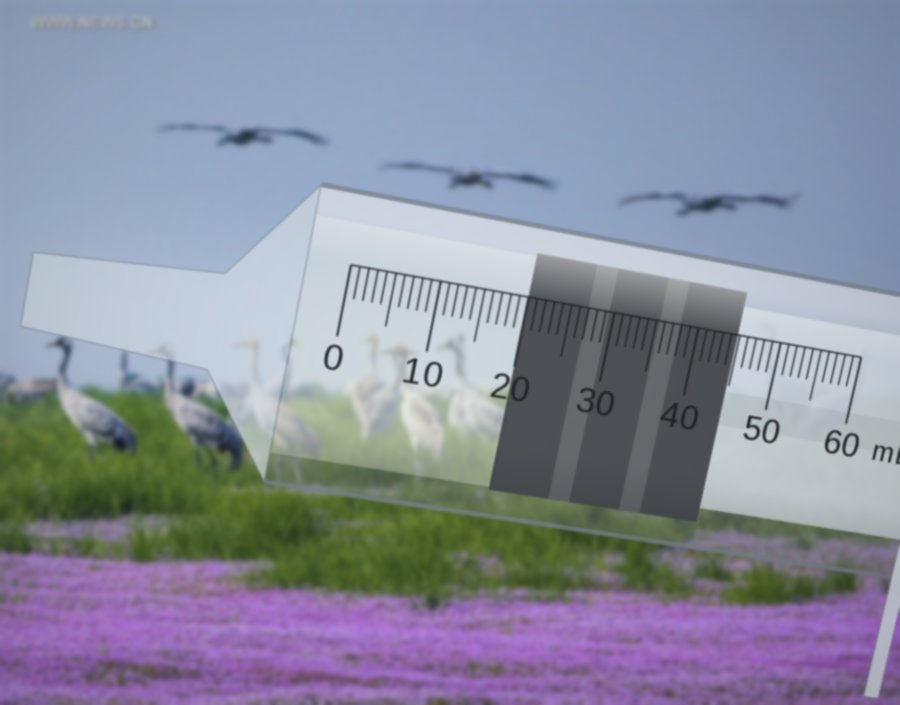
20 mL
